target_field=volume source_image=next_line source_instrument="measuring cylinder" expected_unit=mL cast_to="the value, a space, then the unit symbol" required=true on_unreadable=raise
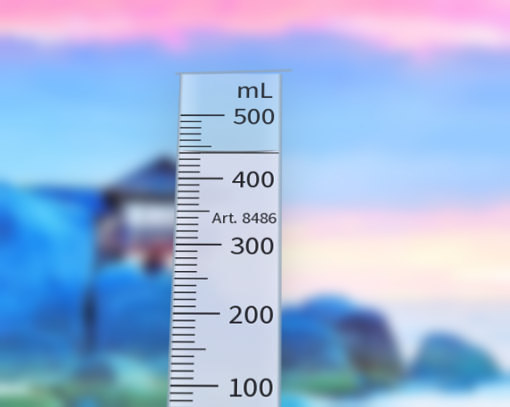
440 mL
